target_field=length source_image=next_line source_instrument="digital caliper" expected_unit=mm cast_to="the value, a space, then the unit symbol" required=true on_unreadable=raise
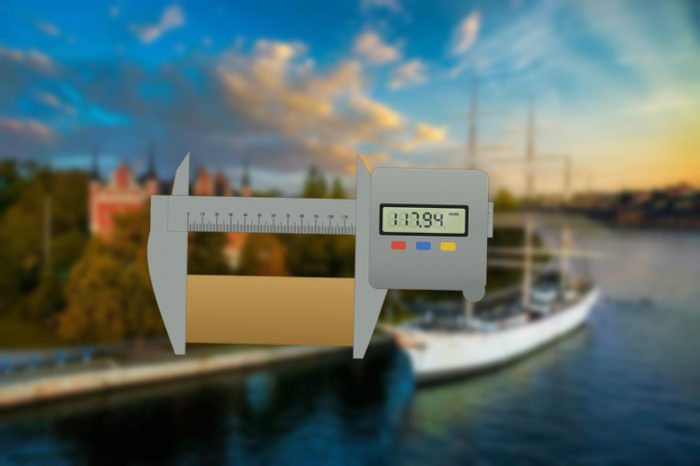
117.94 mm
